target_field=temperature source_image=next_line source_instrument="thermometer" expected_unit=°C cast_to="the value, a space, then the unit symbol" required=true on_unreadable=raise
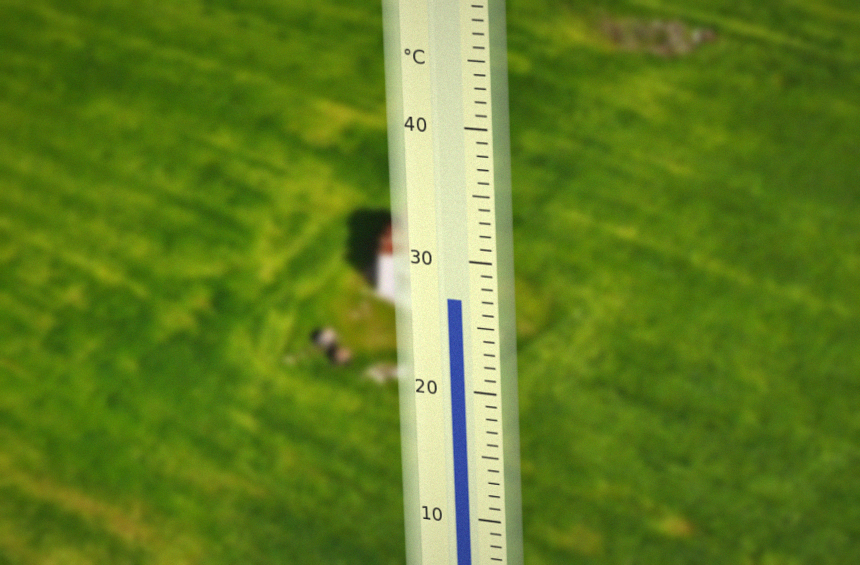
27 °C
